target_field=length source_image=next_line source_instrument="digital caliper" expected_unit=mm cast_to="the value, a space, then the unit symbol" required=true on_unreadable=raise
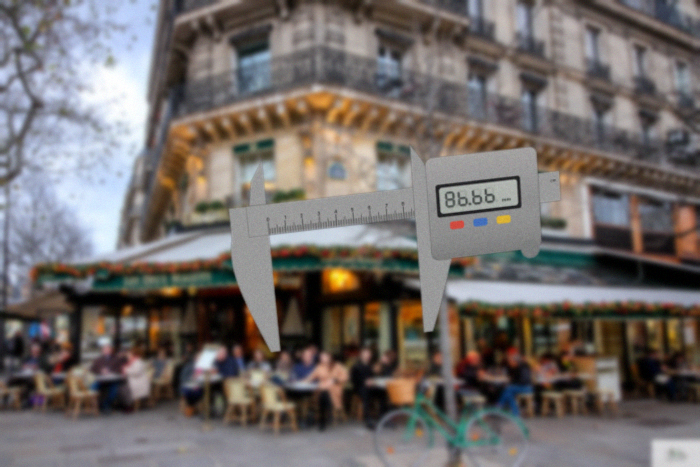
86.66 mm
